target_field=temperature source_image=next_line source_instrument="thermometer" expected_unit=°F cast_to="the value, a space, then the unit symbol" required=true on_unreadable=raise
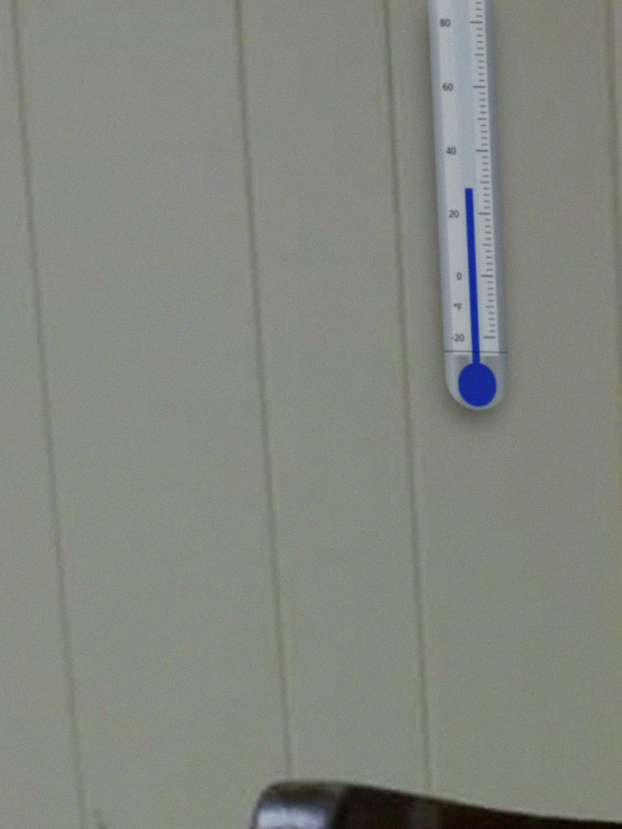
28 °F
